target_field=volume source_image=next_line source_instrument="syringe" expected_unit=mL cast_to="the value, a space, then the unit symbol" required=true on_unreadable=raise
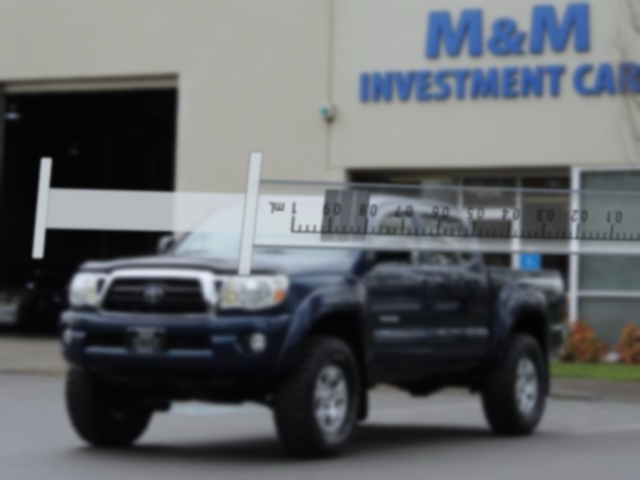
0.8 mL
